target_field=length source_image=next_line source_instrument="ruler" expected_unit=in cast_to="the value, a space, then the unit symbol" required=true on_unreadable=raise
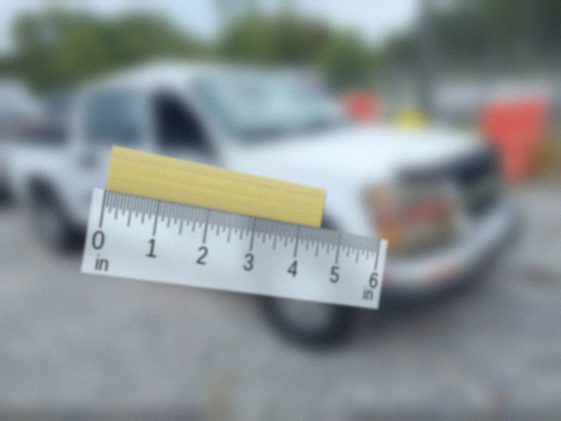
4.5 in
